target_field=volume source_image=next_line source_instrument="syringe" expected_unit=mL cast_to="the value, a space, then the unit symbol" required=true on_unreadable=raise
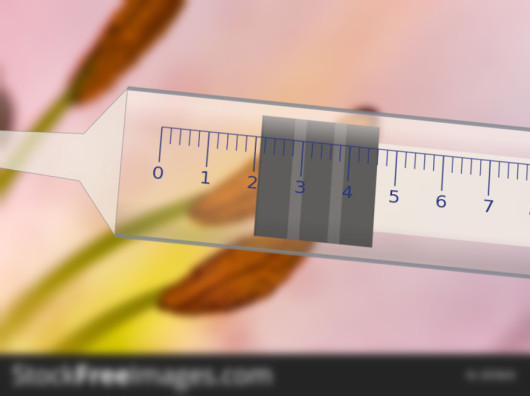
2.1 mL
